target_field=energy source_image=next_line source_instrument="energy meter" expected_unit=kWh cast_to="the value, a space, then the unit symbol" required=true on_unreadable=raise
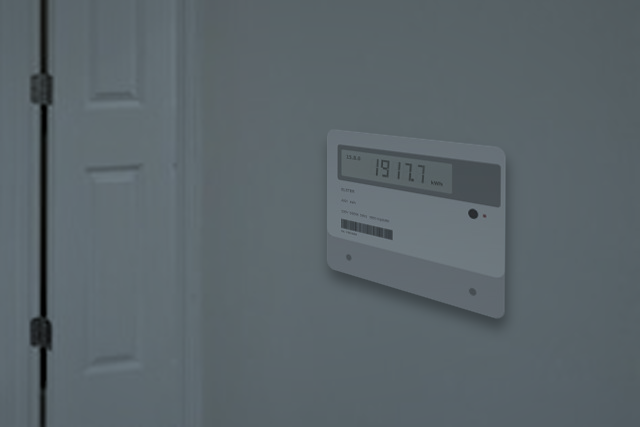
1917.7 kWh
